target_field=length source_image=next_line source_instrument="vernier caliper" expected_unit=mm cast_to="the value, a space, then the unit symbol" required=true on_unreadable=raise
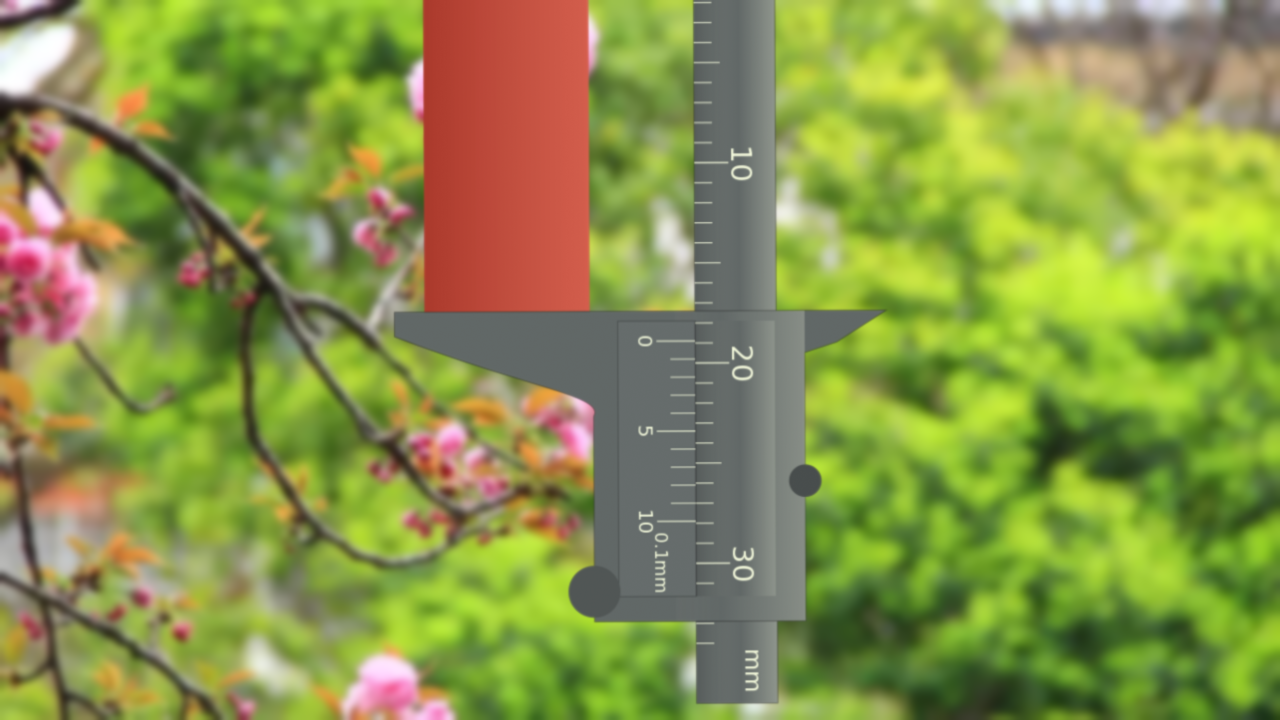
18.9 mm
